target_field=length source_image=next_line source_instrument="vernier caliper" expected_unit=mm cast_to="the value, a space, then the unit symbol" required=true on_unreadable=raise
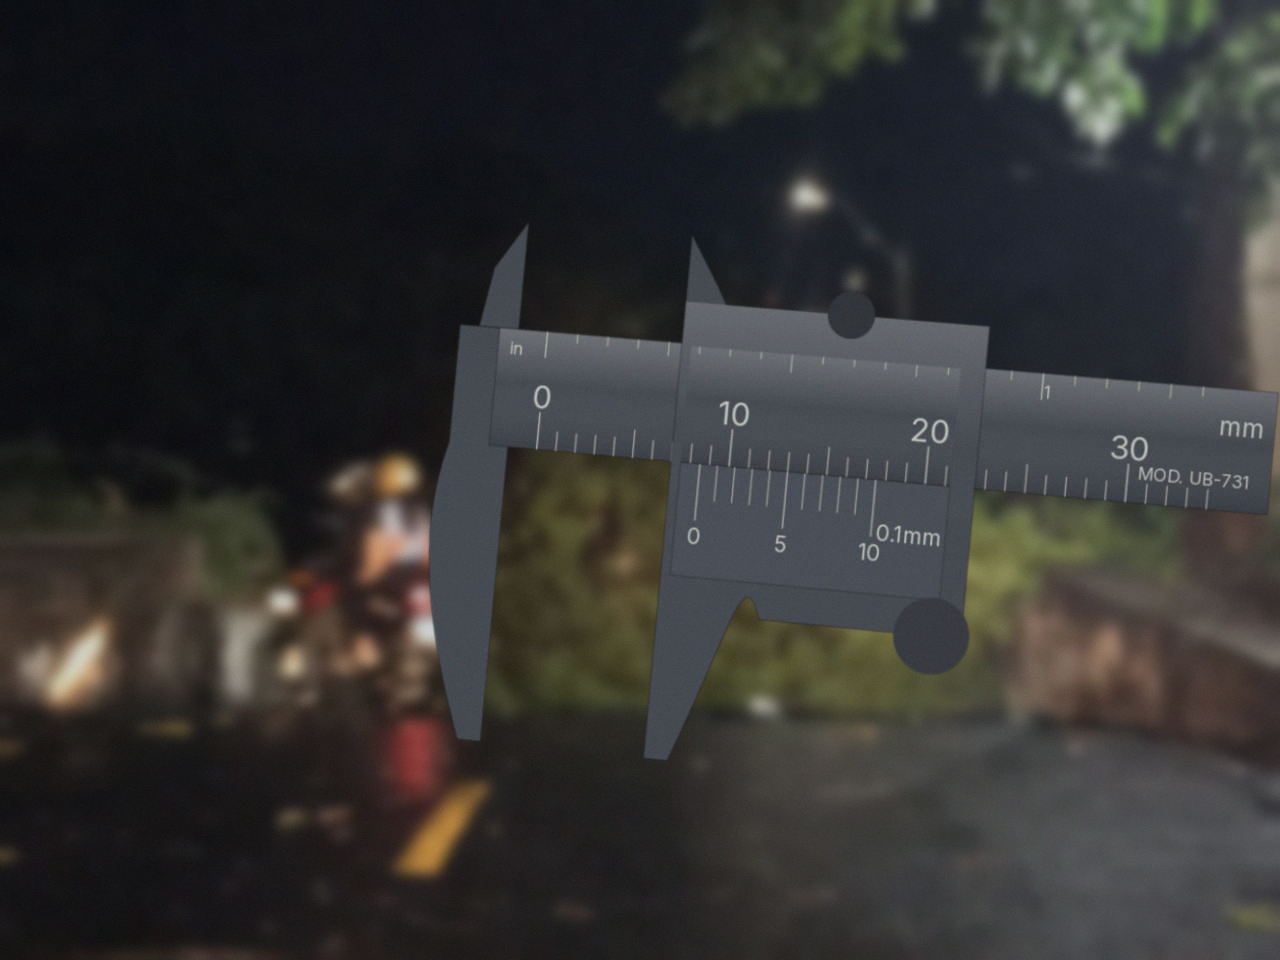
8.5 mm
